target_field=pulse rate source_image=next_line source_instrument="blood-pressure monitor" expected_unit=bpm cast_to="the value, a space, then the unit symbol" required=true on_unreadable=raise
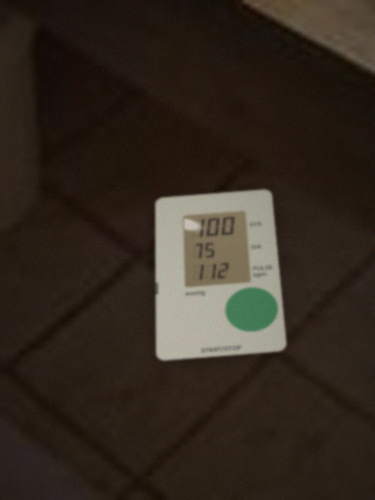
112 bpm
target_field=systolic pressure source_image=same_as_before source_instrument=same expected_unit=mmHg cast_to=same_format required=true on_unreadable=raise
100 mmHg
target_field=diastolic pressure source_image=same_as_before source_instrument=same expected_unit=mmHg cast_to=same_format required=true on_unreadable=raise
75 mmHg
